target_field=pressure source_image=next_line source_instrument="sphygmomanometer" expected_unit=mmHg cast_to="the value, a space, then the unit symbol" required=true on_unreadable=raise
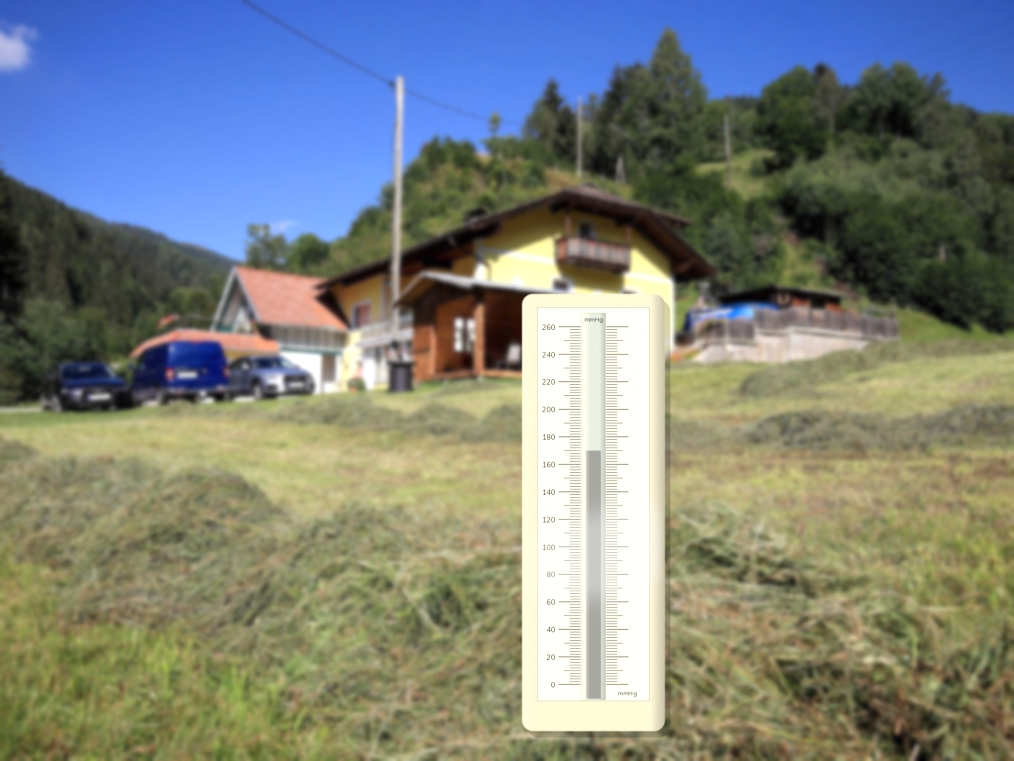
170 mmHg
